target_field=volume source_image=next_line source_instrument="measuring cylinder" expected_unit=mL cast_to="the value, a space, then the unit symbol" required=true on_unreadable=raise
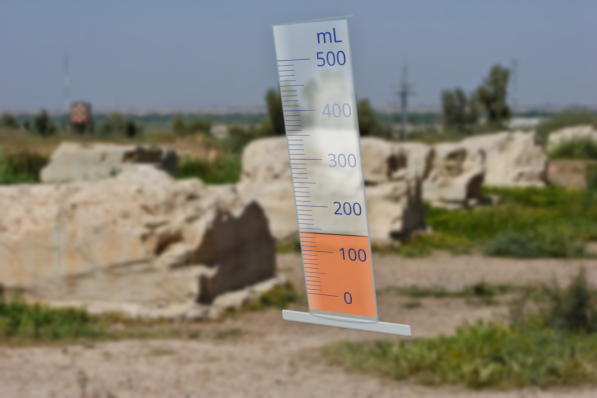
140 mL
